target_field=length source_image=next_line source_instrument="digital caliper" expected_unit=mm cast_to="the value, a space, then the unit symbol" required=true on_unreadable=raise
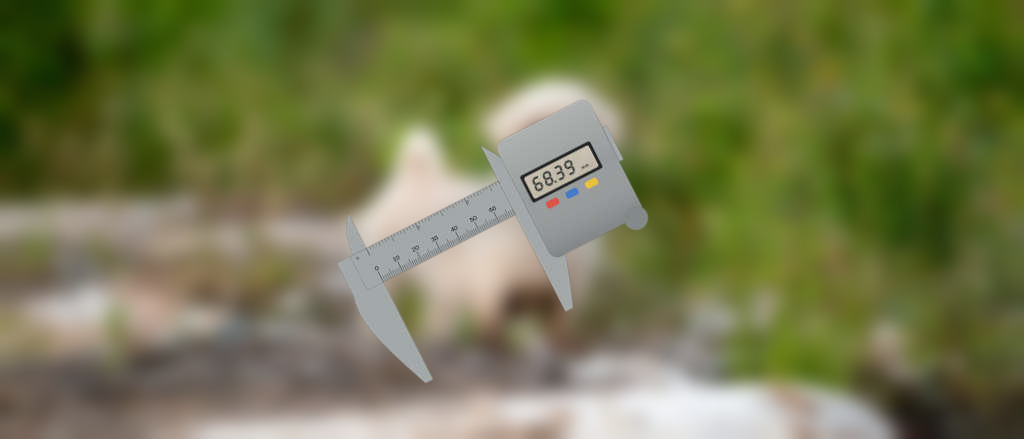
68.39 mm
